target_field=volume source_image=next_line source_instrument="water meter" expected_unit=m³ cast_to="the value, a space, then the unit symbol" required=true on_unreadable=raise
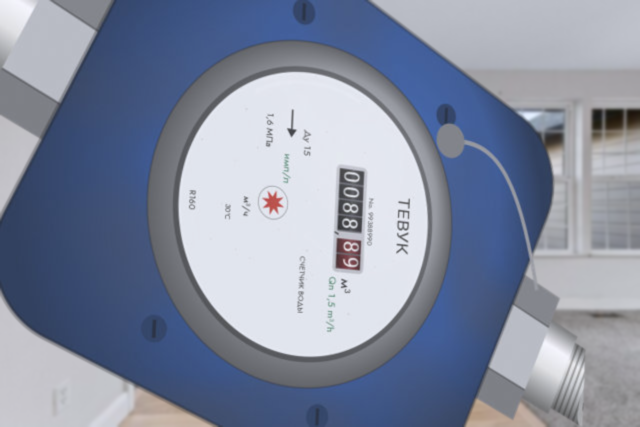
88.89 m³
